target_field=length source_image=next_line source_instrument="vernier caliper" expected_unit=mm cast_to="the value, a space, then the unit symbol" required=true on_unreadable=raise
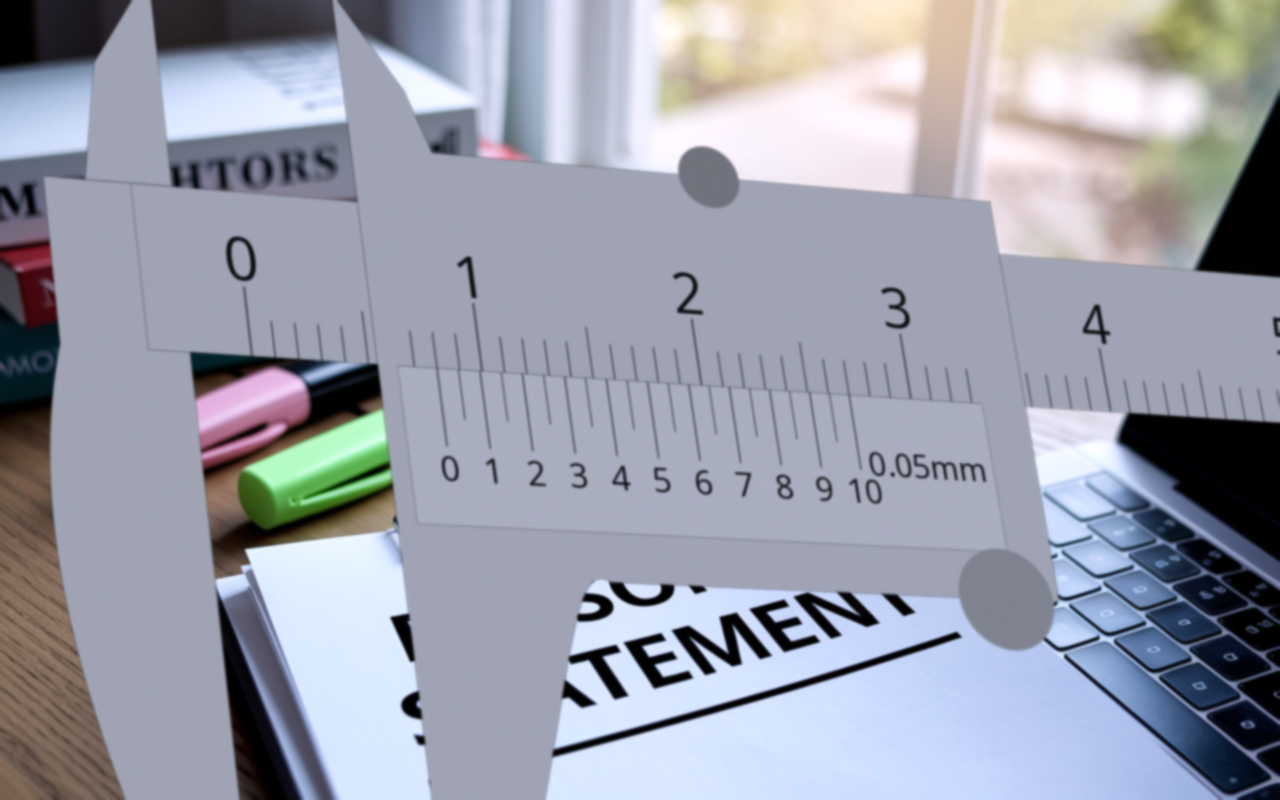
8.0 mm
